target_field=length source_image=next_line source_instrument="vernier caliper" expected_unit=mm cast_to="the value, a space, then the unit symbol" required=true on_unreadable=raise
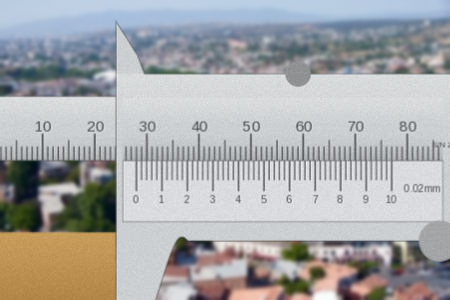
28.0 mm
